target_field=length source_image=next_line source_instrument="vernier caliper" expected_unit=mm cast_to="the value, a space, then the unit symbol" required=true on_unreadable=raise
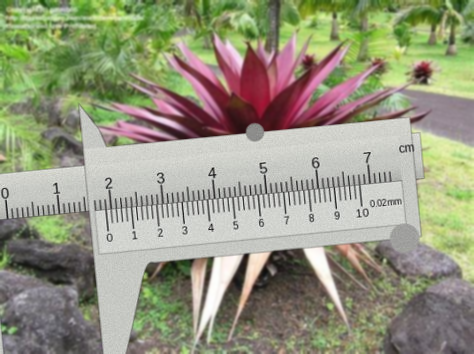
19.0 mm
